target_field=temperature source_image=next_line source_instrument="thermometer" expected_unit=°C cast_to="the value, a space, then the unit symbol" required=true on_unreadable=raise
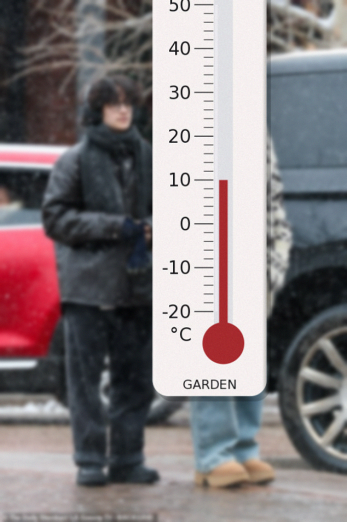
10 °C
